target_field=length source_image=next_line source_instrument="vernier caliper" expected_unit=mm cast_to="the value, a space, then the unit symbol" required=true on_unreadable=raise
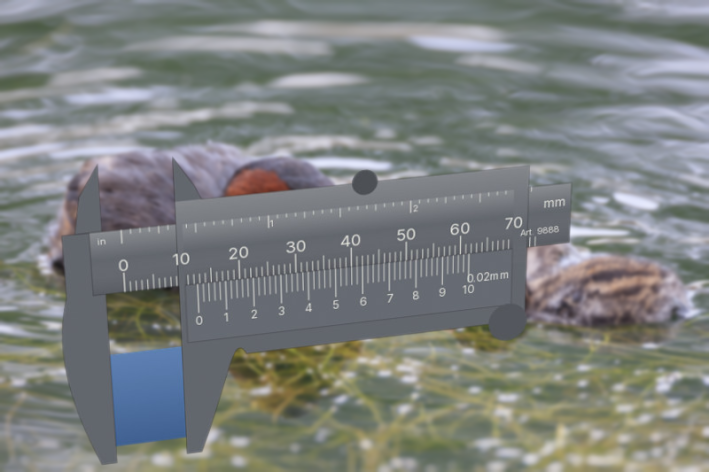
12.6 mm
